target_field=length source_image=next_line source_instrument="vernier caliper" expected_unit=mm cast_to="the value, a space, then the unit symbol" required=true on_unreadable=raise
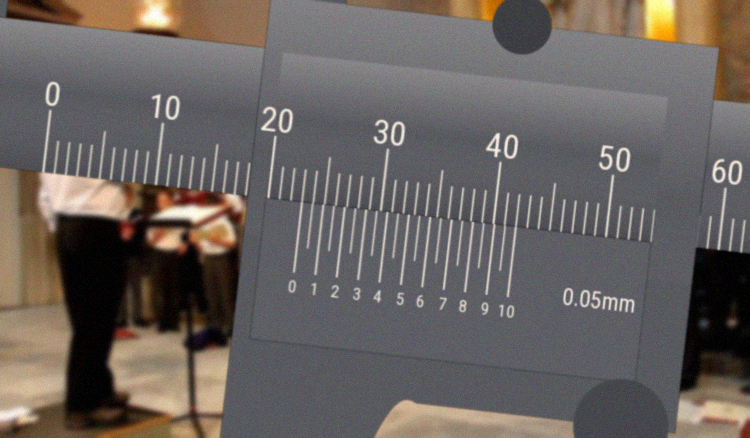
23.0 mm
